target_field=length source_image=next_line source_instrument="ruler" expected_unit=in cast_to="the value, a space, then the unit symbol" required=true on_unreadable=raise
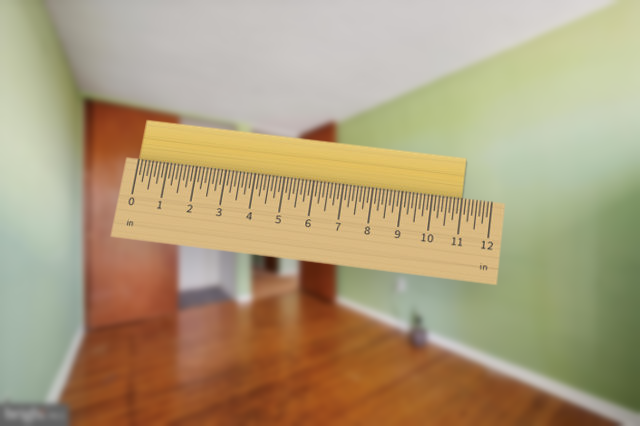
11 in
